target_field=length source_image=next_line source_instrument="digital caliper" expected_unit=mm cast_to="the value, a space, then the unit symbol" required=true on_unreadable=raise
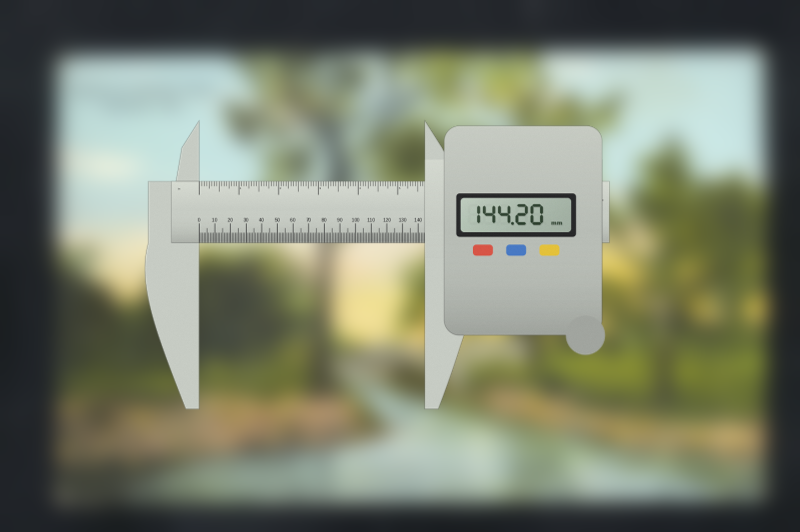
144.20 mm
